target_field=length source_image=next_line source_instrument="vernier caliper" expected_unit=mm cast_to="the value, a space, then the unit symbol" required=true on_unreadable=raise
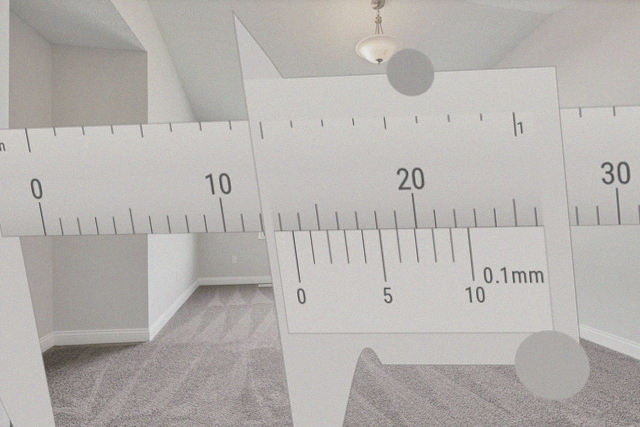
13.6 mm
